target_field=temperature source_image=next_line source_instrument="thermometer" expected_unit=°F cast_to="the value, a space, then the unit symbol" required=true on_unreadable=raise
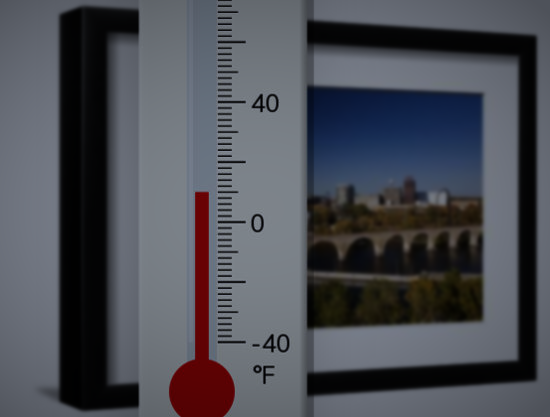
10 °F
